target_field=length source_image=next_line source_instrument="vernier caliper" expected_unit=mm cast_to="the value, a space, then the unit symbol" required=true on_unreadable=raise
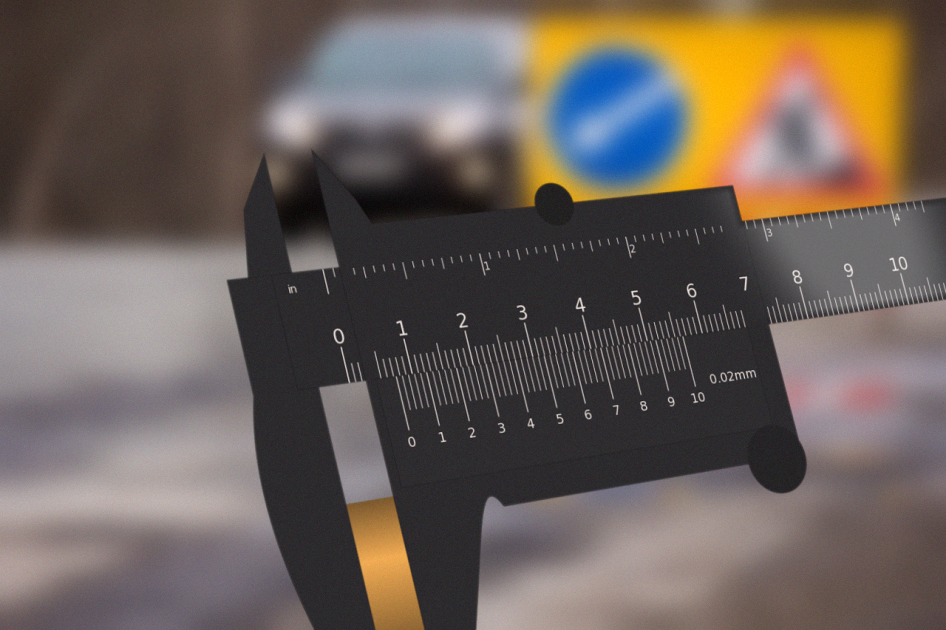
7.4 mm
